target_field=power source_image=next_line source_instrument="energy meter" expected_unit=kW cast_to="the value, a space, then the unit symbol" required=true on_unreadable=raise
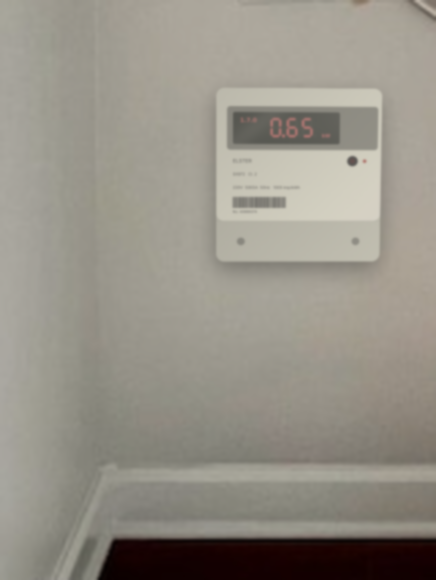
0.65 kW
